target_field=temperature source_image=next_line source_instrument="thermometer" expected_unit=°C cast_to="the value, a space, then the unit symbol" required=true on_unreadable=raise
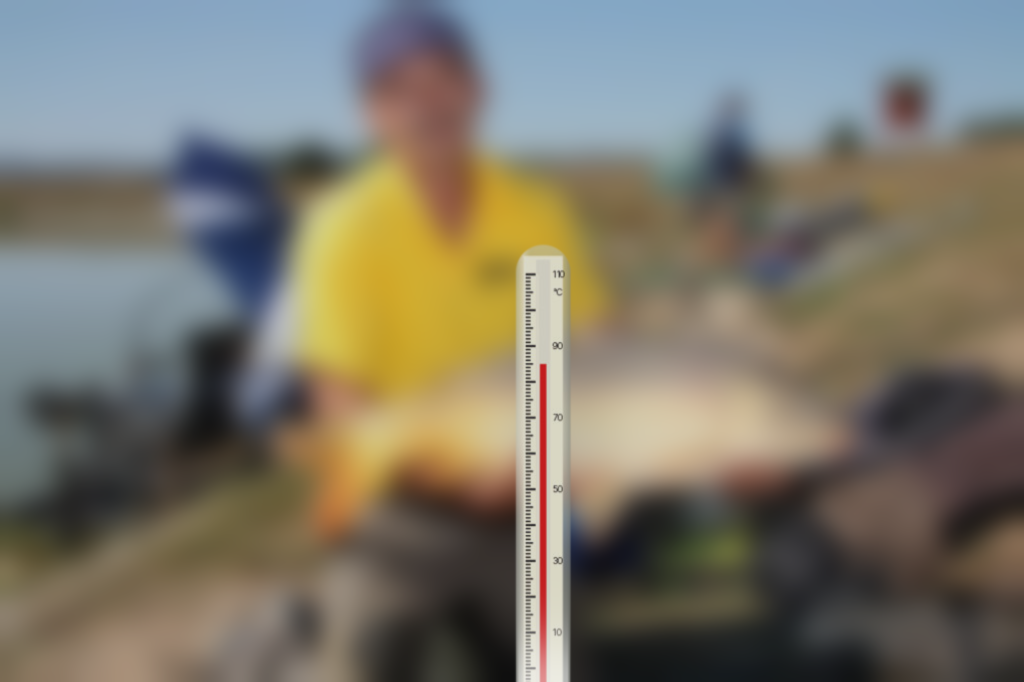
85 °C
